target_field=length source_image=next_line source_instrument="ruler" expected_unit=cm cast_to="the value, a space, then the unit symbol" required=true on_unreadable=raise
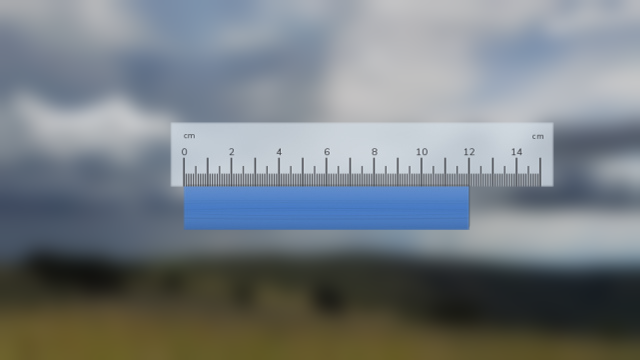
12 cm
